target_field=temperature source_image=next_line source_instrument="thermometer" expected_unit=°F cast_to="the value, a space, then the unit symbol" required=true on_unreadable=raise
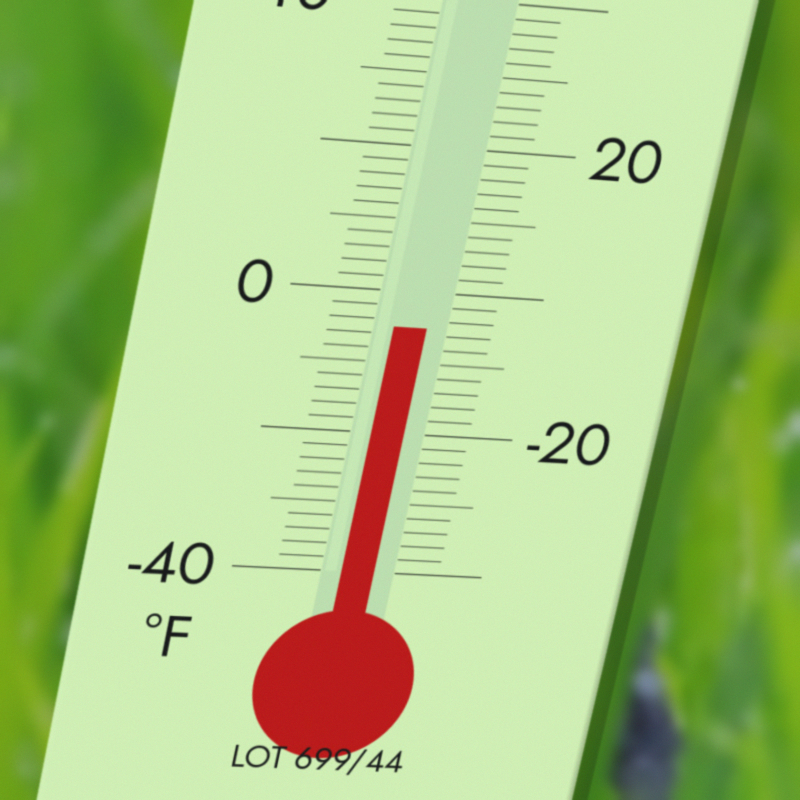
-5 °F
